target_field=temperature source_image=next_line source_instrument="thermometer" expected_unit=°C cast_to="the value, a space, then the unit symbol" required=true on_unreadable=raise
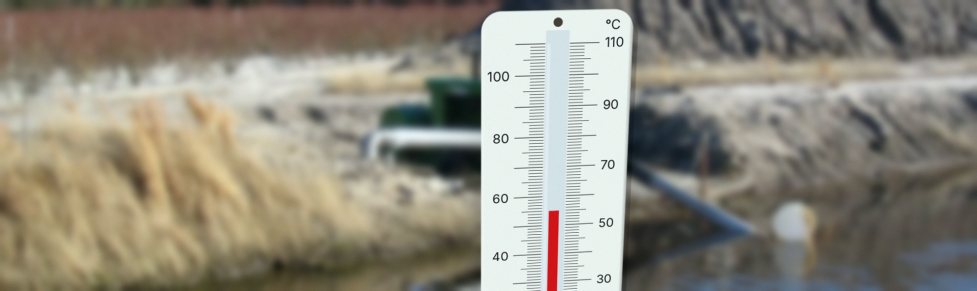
55 °C
